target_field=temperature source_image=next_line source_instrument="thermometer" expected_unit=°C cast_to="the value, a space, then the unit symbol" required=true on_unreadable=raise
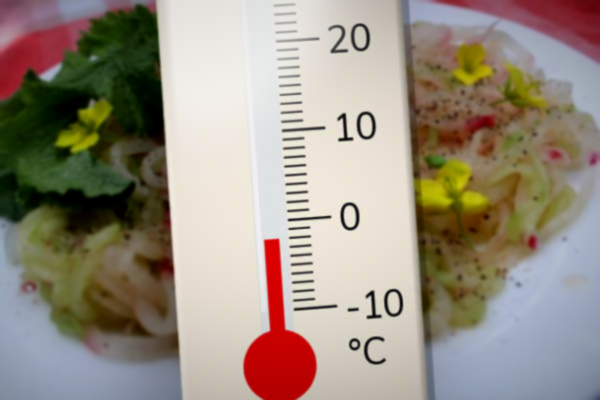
-2 °C
